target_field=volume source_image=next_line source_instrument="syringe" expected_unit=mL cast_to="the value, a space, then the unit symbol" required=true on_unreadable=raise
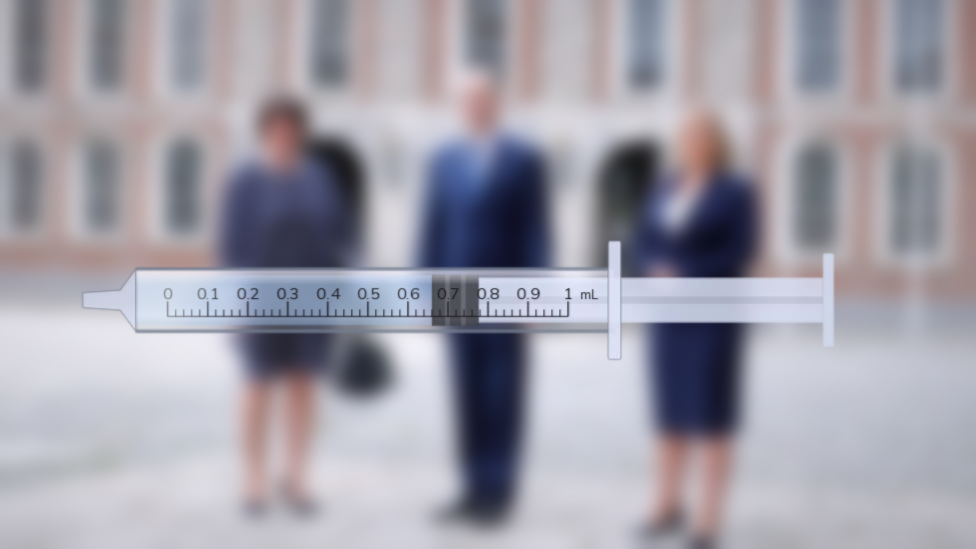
0.66 mL
